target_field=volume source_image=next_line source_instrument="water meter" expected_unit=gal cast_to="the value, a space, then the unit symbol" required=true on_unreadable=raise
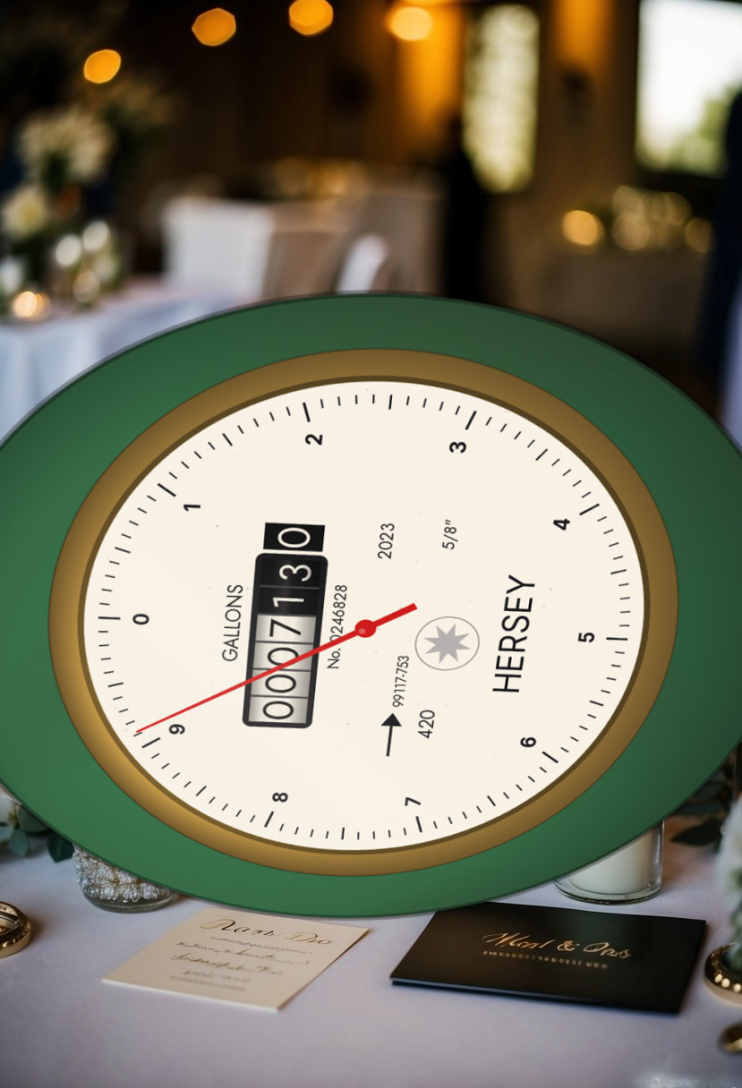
7129.1 gal
